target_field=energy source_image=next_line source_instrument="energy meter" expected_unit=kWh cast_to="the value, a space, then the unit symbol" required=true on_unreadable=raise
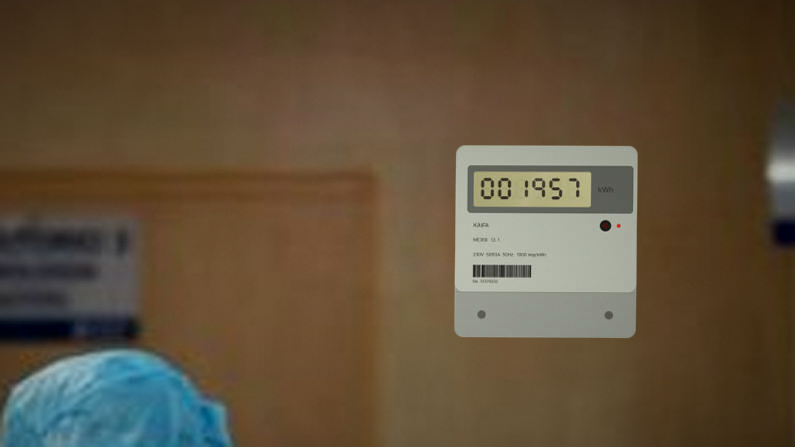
1957 kWh
